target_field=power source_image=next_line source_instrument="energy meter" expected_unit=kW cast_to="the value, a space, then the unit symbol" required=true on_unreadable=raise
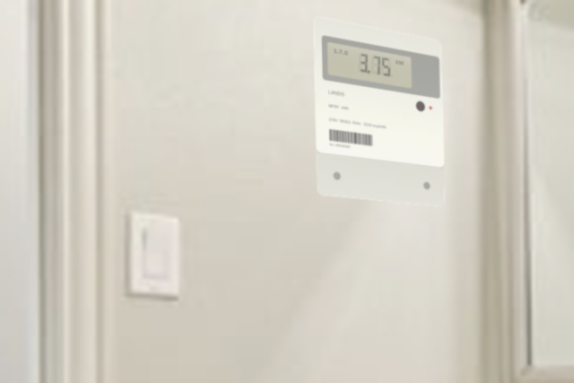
3.75 kW
